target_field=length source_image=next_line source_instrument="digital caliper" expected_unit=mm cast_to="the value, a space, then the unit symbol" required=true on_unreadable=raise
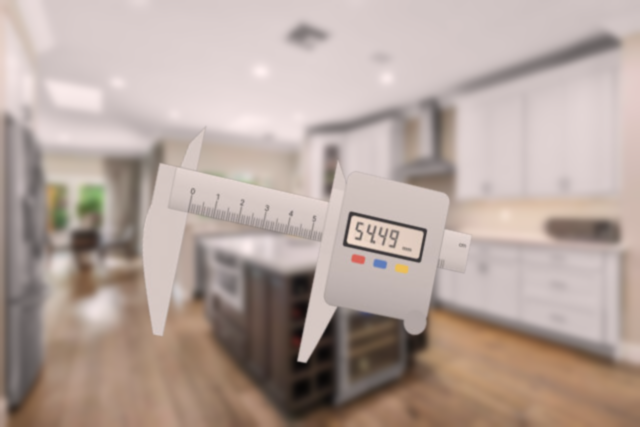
54.49 mm
